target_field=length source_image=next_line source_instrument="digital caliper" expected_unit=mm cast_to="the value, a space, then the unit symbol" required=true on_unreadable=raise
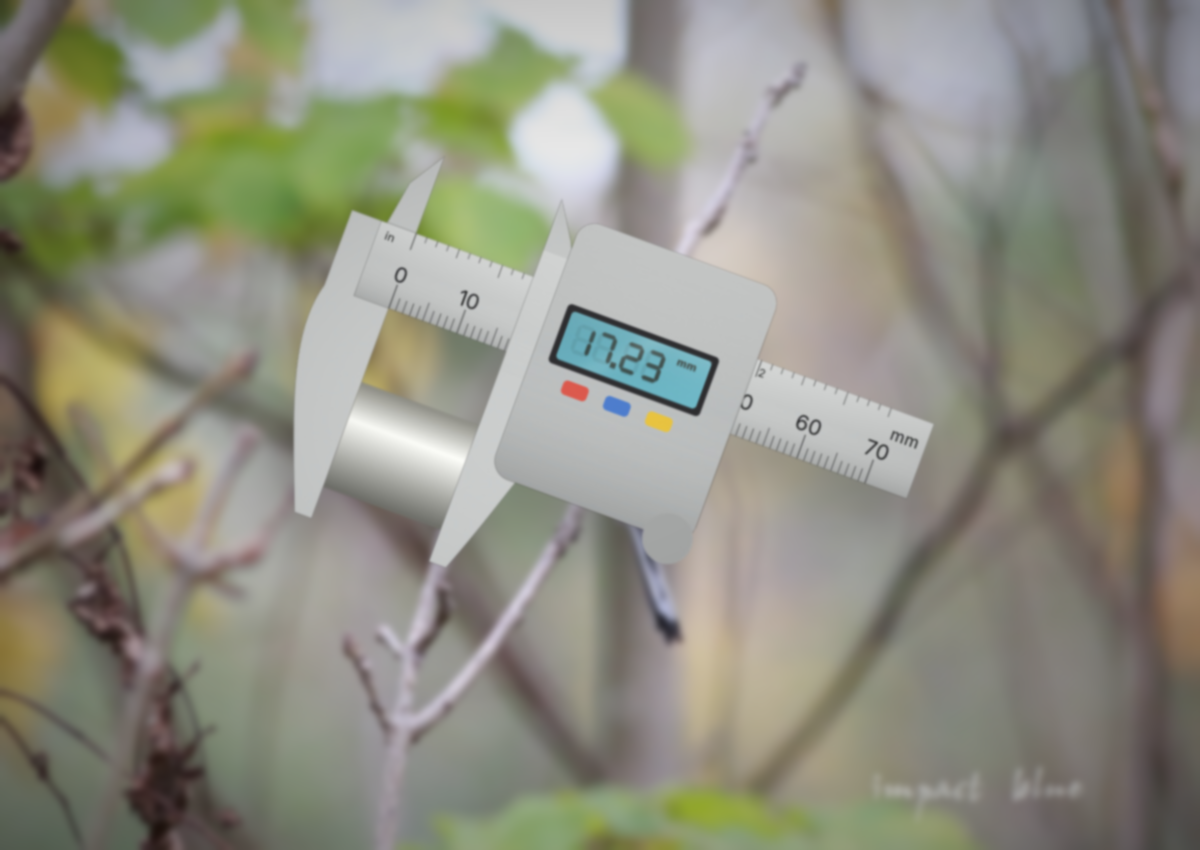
17.23 mm
